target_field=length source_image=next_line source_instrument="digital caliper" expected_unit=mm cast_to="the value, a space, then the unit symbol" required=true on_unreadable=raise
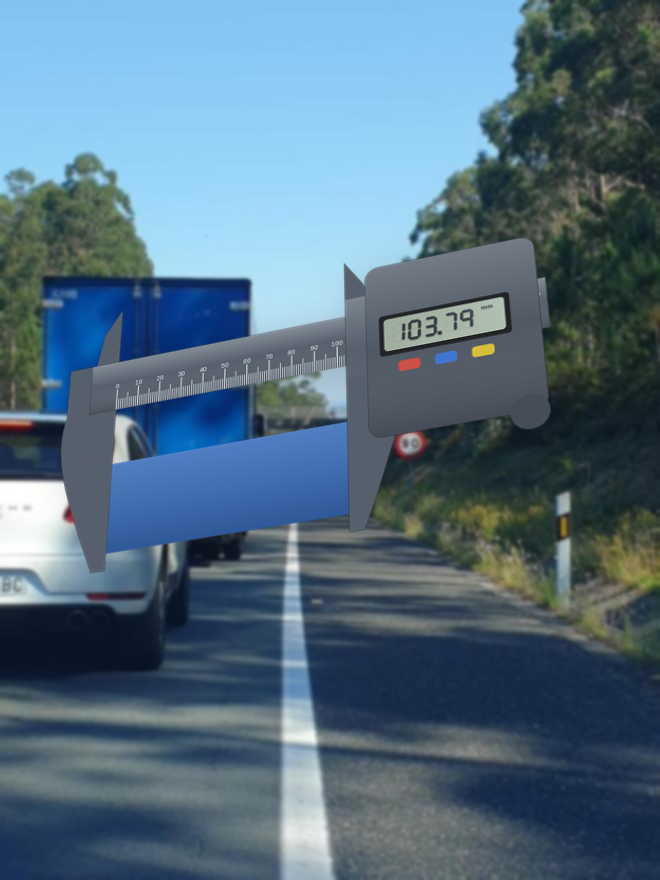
103.79 mm
